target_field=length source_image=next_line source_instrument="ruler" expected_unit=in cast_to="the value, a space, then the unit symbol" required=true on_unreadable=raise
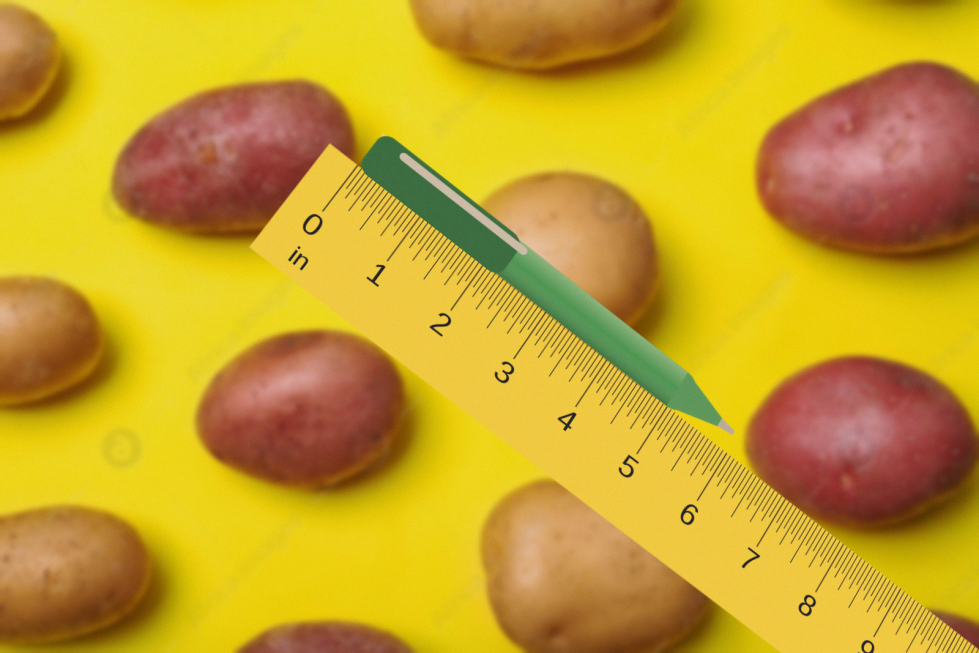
5.9375 in
